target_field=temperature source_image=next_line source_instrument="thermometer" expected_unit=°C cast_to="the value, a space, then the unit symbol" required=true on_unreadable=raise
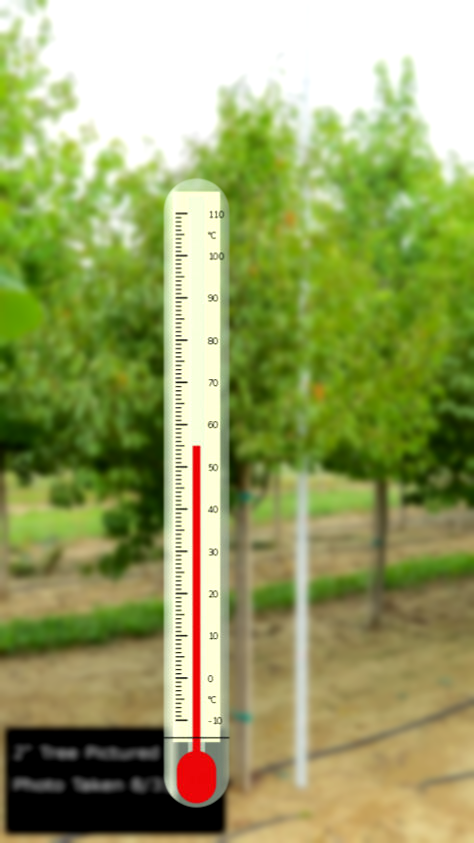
55 °C
